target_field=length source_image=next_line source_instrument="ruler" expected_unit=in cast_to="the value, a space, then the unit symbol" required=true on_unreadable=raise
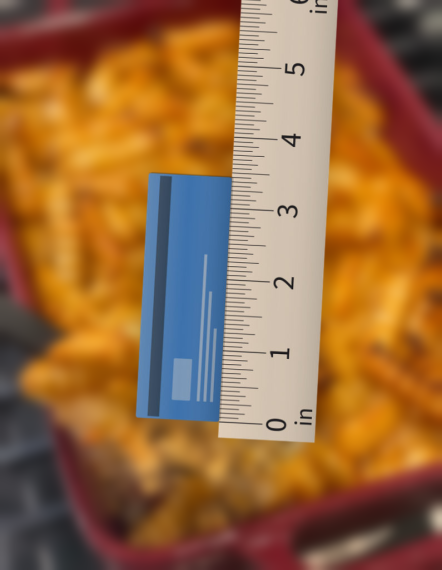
3.4375 in
